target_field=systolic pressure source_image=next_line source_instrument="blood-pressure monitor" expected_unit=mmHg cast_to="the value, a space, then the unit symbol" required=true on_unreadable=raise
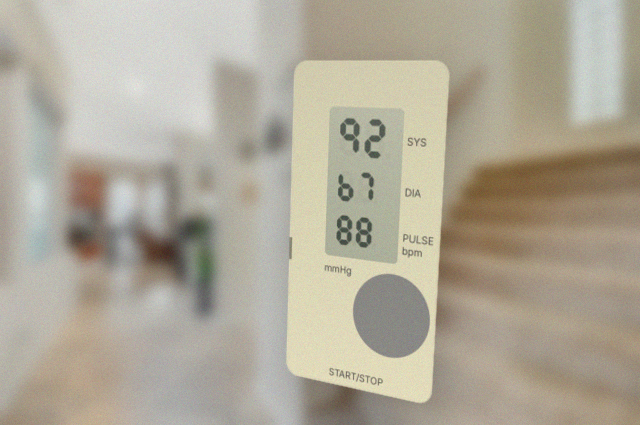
92 mmHg
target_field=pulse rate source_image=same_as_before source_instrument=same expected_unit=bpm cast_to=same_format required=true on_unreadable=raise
88 bpm
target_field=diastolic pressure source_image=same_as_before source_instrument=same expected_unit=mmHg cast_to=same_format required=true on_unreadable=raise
67 mmHg
